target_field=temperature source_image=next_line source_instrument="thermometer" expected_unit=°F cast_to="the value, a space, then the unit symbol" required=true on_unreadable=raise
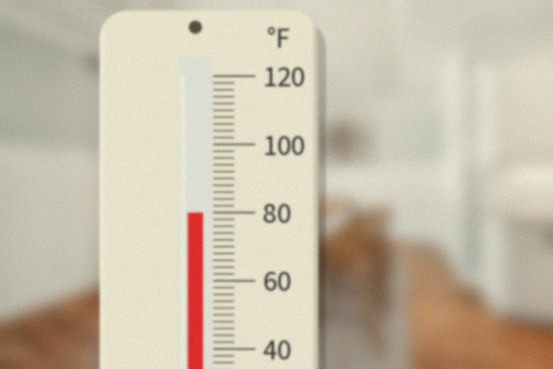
80 °F
